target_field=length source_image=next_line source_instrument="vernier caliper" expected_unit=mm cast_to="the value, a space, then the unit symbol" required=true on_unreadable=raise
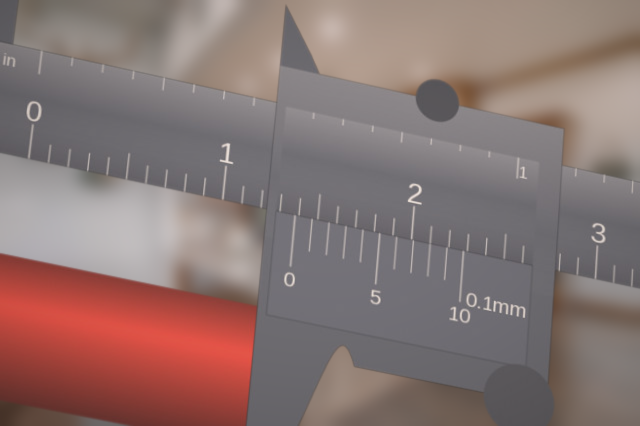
13.8 mm
